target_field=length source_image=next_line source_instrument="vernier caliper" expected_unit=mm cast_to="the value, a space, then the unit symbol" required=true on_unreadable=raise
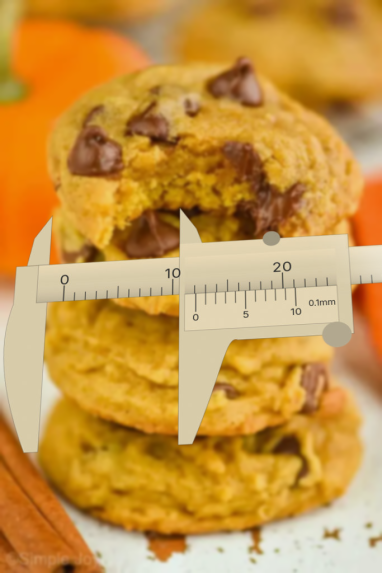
12.1 mm
